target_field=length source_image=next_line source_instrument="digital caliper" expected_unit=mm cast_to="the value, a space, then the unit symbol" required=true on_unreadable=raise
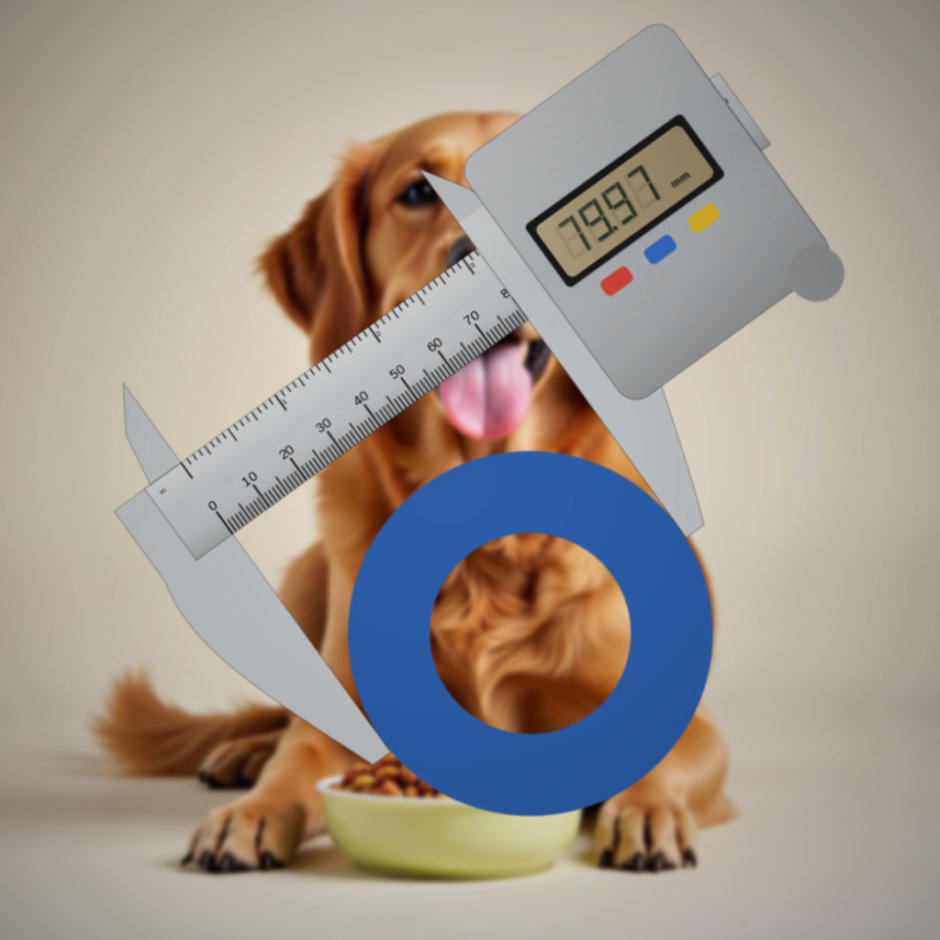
79.97 mm
